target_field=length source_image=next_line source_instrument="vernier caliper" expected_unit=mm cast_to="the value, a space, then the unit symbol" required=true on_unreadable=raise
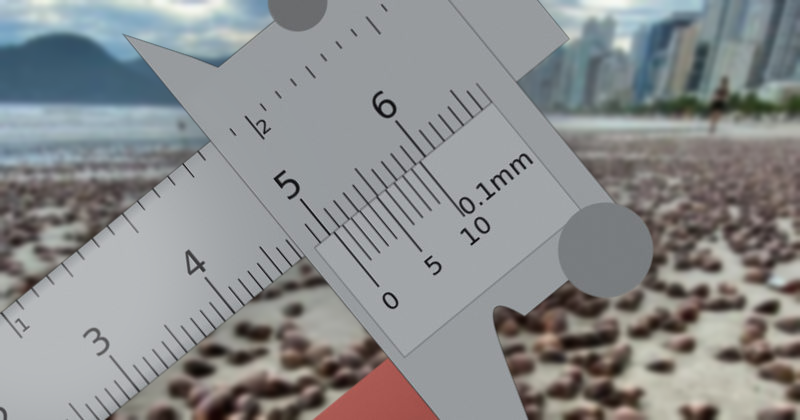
50.4 mm
